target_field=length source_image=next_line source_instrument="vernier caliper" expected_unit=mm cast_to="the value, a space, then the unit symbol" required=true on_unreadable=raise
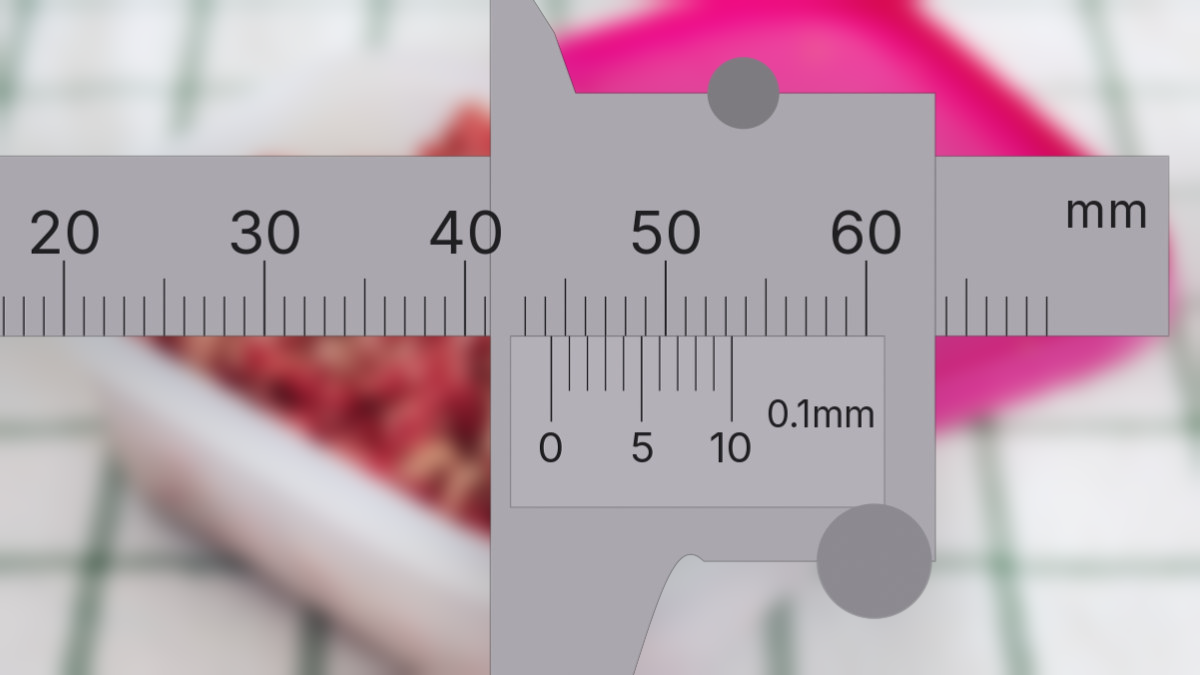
44.3 mm
